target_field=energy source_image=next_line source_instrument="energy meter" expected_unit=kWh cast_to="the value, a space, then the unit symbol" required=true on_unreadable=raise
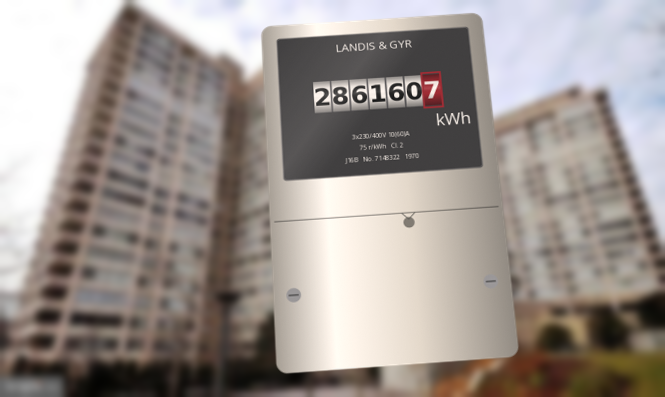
286160.7 kWh
